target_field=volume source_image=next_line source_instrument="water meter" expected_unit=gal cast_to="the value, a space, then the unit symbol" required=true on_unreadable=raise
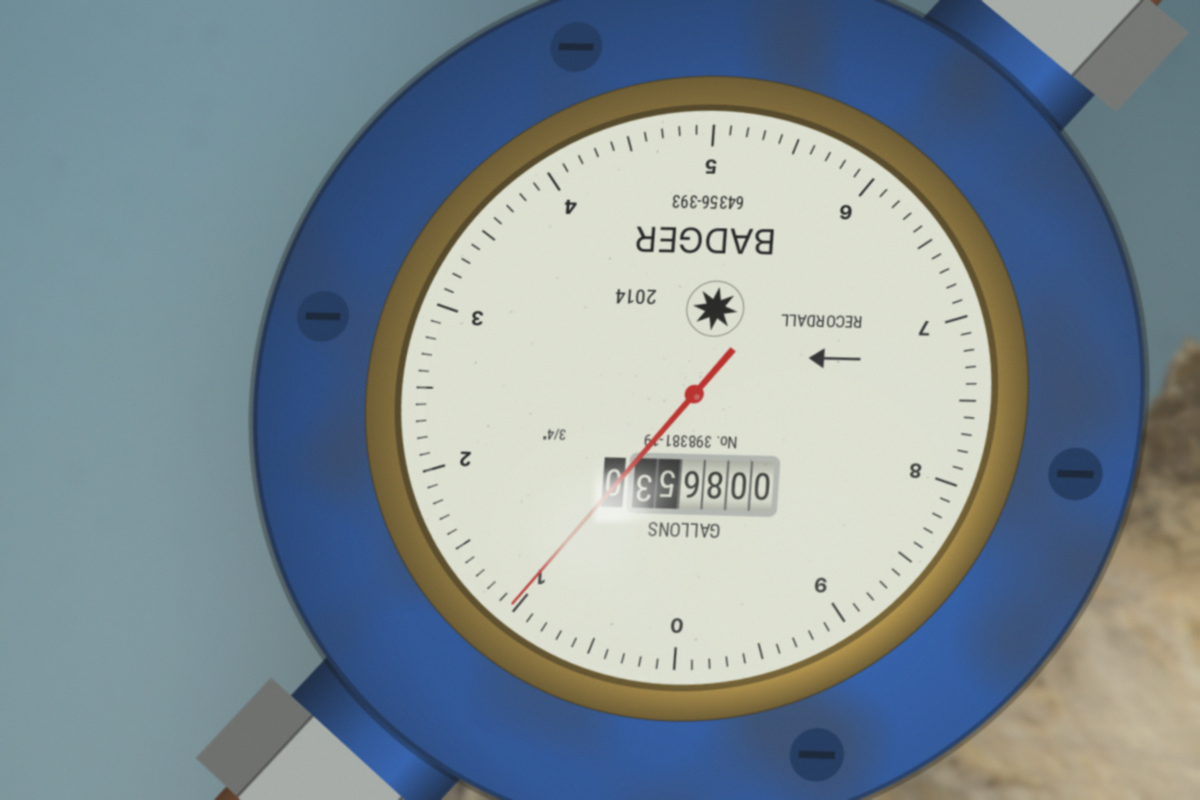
86531.0 gal
